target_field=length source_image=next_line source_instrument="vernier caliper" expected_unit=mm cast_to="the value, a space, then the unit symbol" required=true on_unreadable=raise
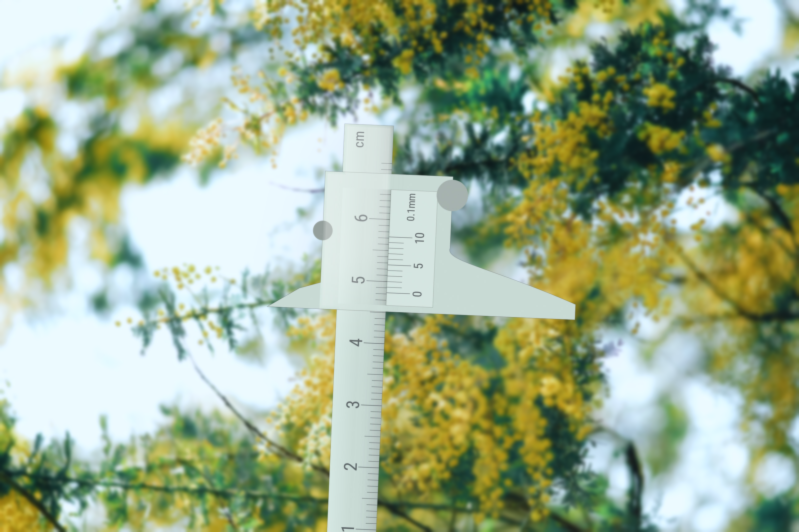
48.2 mm
